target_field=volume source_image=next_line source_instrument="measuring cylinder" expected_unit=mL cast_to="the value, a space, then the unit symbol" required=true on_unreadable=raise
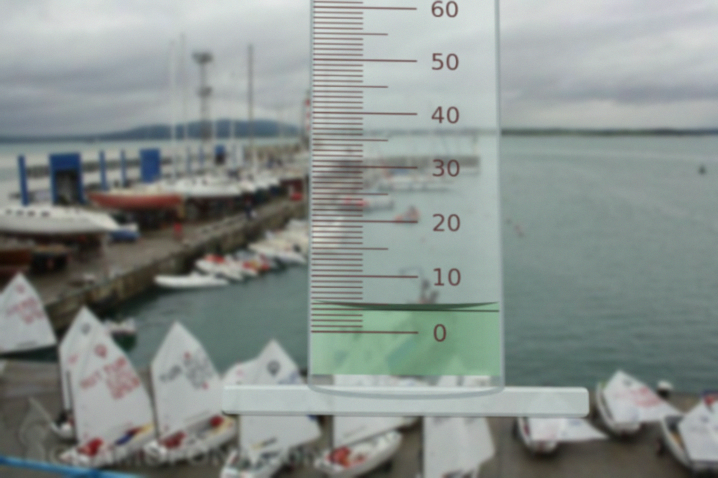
4 mL
